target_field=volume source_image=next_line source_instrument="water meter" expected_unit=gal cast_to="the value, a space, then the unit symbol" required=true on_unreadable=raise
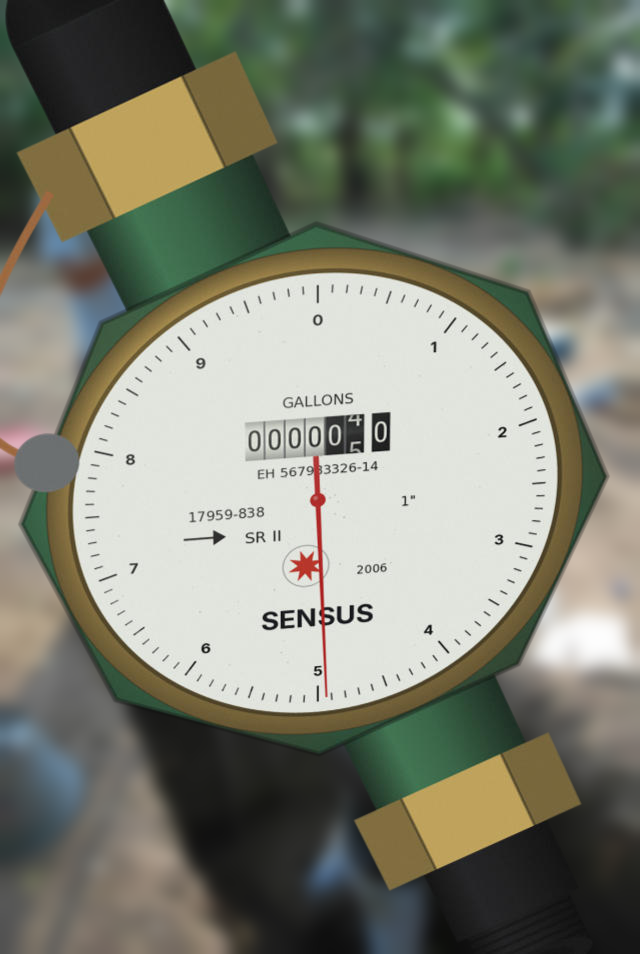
44.9 gal
